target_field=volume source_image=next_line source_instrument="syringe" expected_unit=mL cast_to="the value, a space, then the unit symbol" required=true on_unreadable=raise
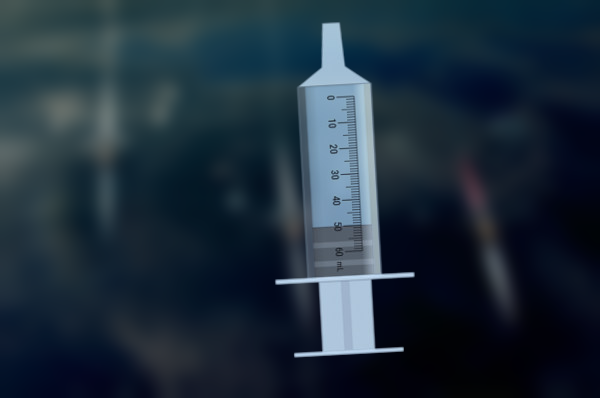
50 mL
